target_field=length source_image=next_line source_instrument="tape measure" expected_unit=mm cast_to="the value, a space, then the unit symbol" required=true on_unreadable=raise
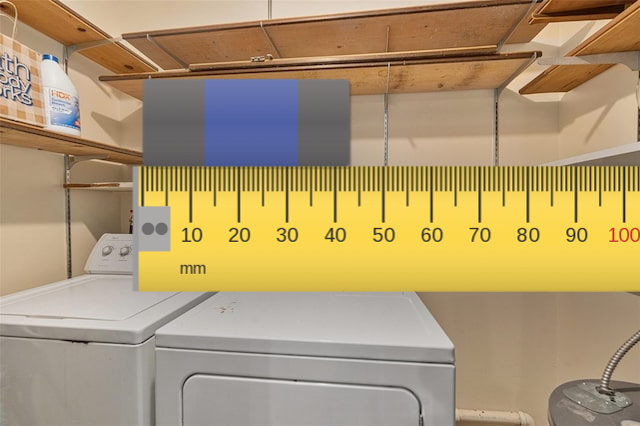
43 mm
